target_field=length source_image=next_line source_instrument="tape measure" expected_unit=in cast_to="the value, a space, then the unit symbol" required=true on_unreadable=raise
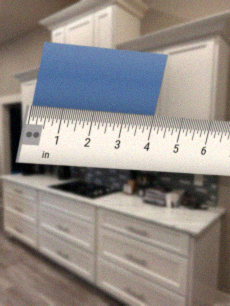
4 in
